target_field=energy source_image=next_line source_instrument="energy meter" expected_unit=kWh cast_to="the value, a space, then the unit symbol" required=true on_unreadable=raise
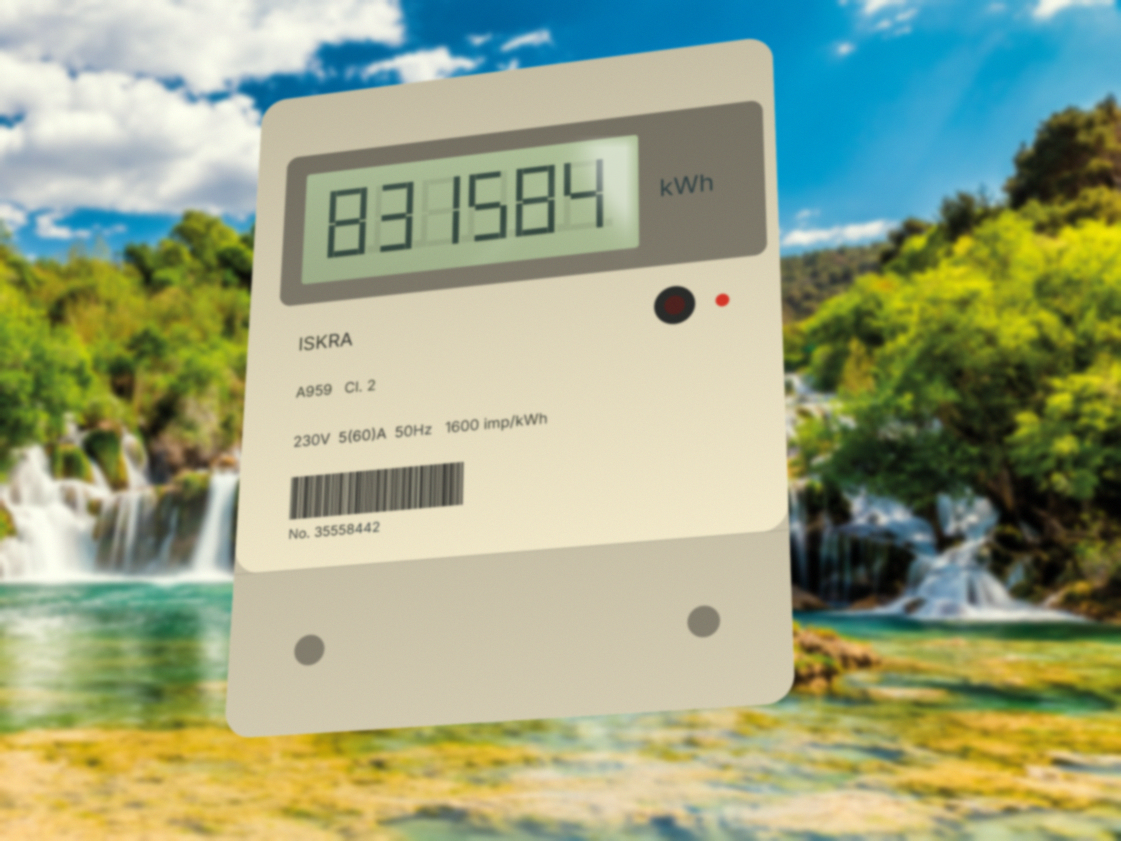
831584 kWh
